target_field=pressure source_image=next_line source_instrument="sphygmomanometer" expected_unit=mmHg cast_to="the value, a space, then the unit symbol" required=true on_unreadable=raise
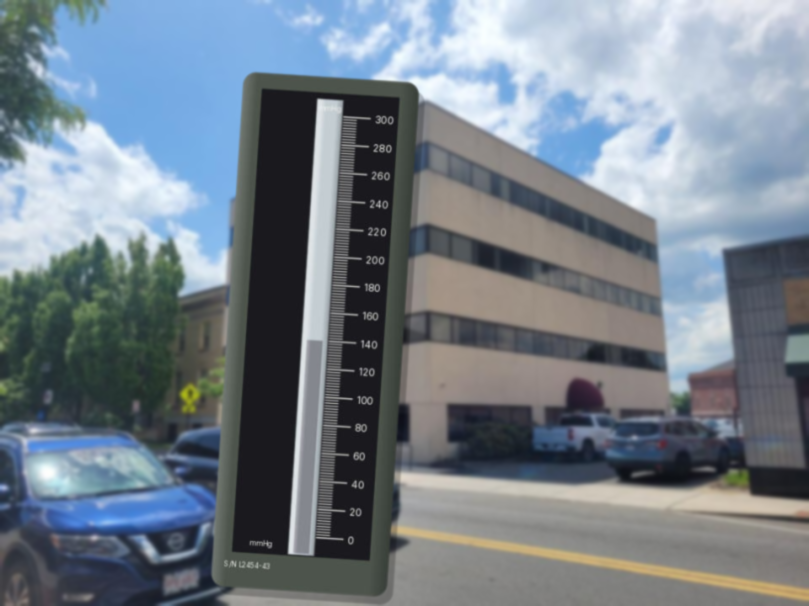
140 mmHg
